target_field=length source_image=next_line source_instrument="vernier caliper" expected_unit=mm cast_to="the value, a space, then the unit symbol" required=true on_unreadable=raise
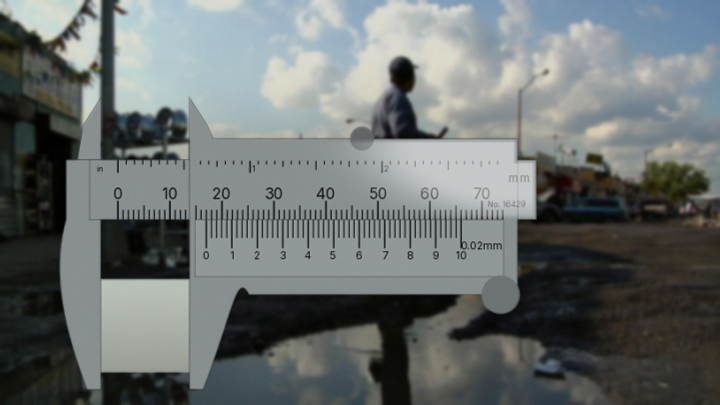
17.0 mm
